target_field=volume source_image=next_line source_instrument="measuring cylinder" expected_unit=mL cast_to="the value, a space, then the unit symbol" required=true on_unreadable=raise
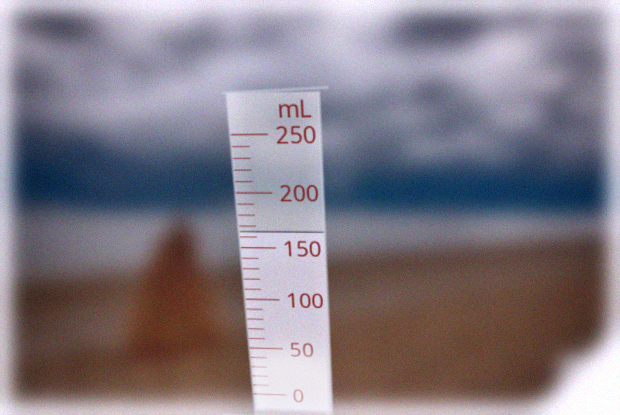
165 mL
